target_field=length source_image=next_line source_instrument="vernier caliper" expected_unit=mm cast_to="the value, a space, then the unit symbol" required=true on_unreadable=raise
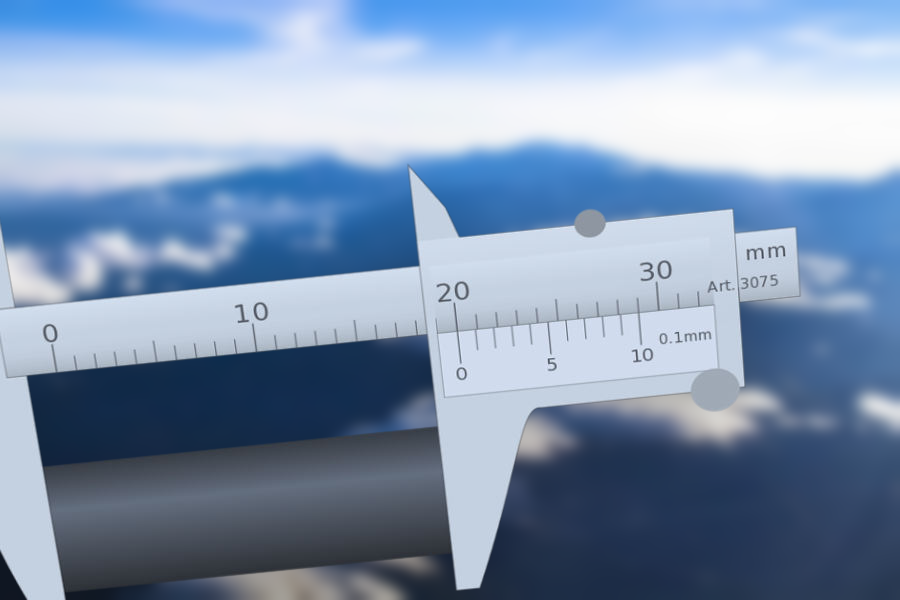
20.0 mm
